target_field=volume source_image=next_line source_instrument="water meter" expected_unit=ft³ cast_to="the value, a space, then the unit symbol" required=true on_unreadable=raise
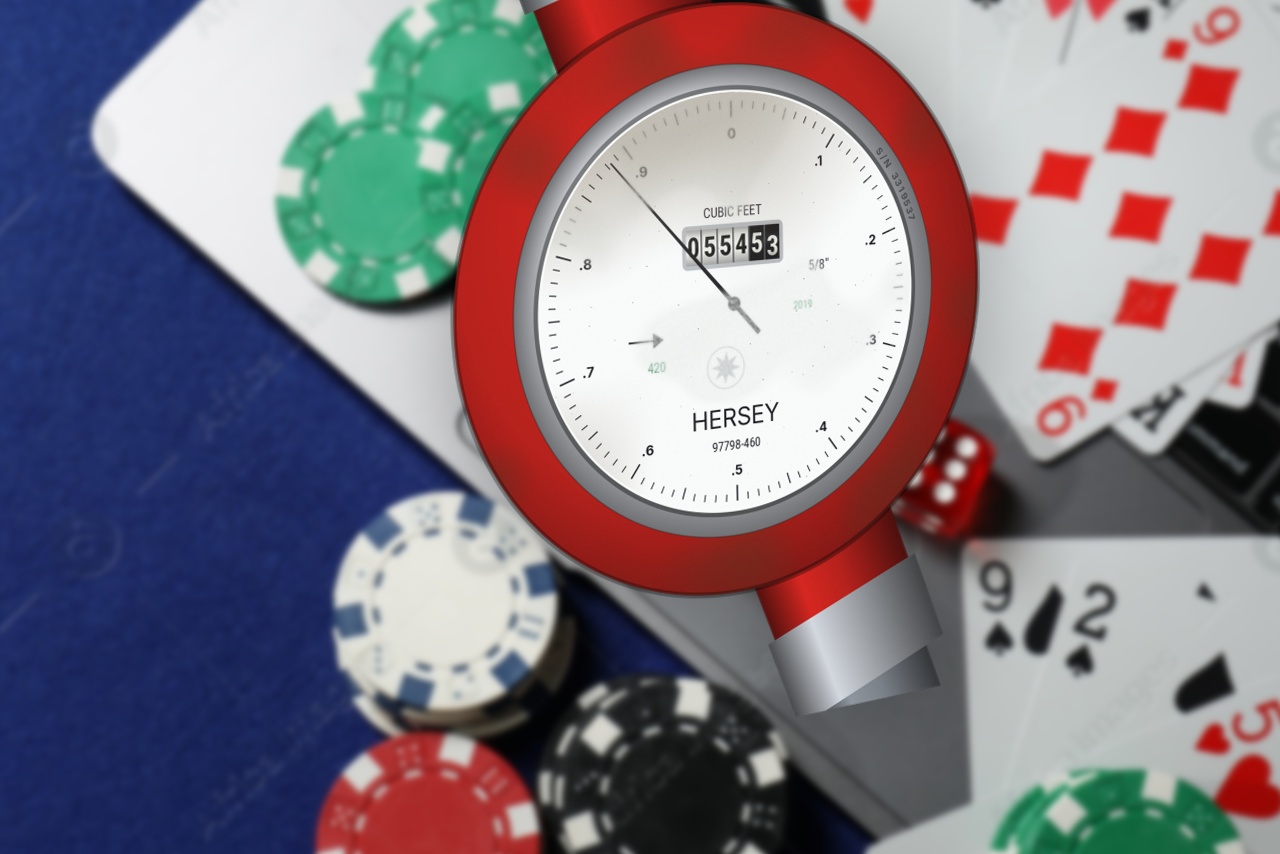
55452.88 ft³
